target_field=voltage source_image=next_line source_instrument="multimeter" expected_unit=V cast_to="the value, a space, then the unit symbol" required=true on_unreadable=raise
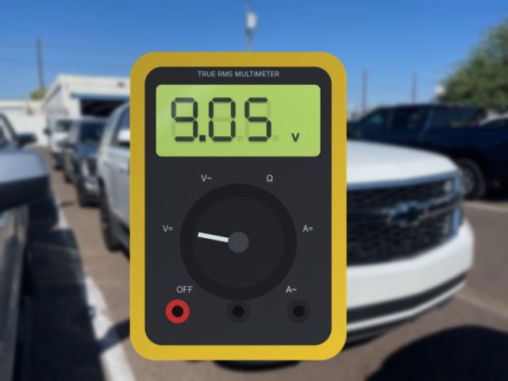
9.05 V
